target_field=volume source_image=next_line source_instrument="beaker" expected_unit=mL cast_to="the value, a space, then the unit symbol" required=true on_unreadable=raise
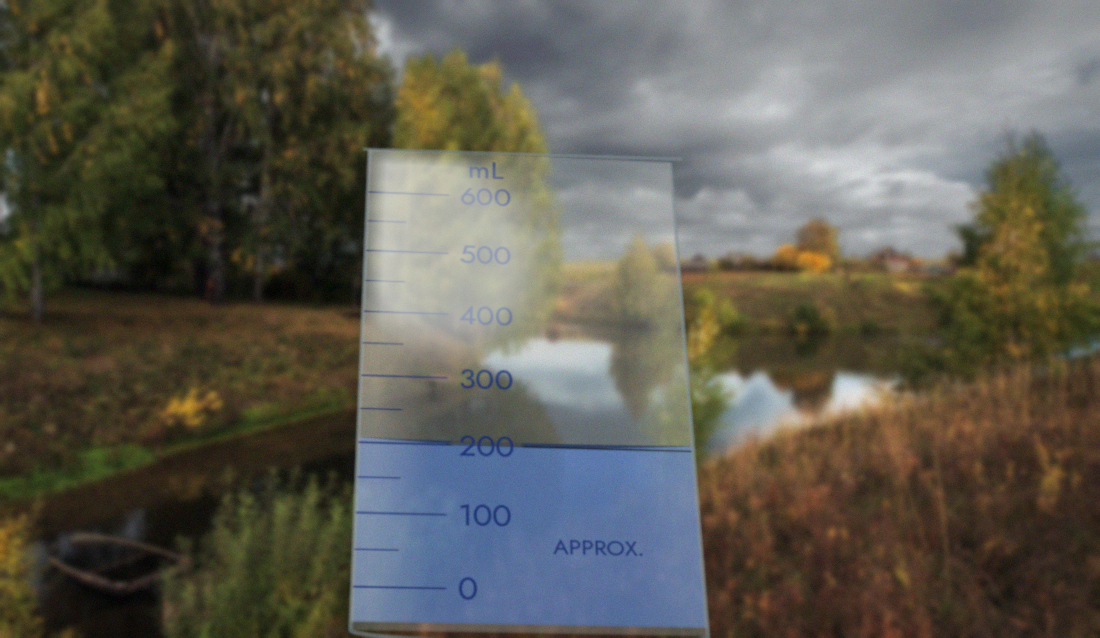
200 mL
